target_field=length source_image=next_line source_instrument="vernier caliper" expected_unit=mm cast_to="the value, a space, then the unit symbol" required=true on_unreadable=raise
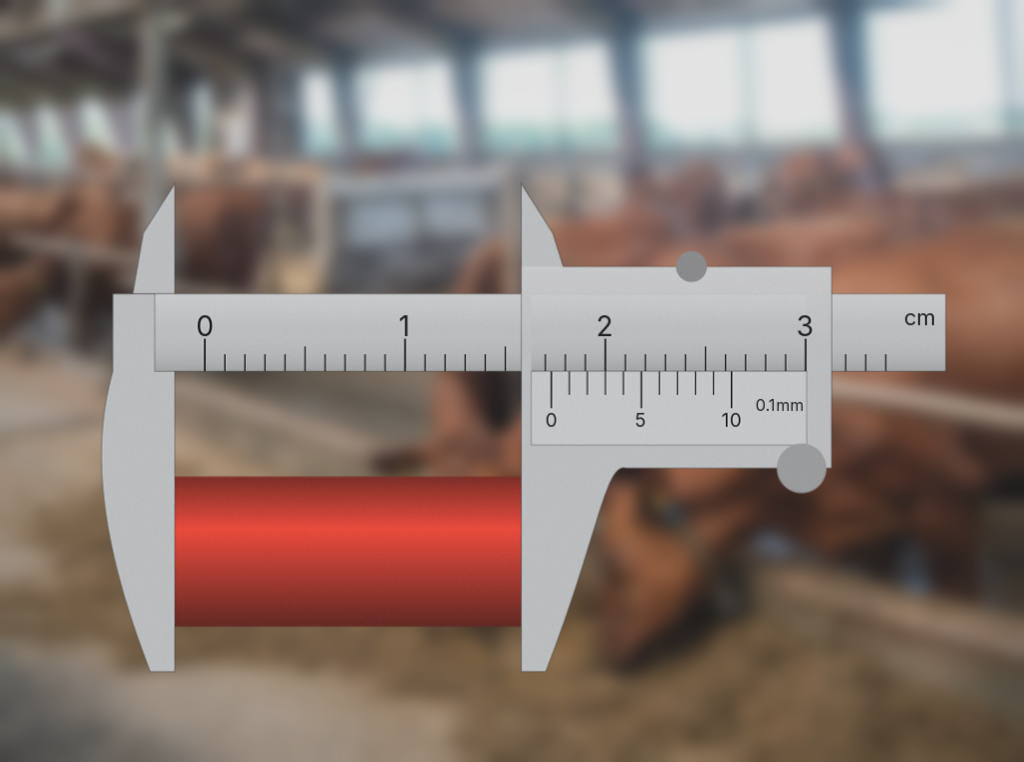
17.3 mm
